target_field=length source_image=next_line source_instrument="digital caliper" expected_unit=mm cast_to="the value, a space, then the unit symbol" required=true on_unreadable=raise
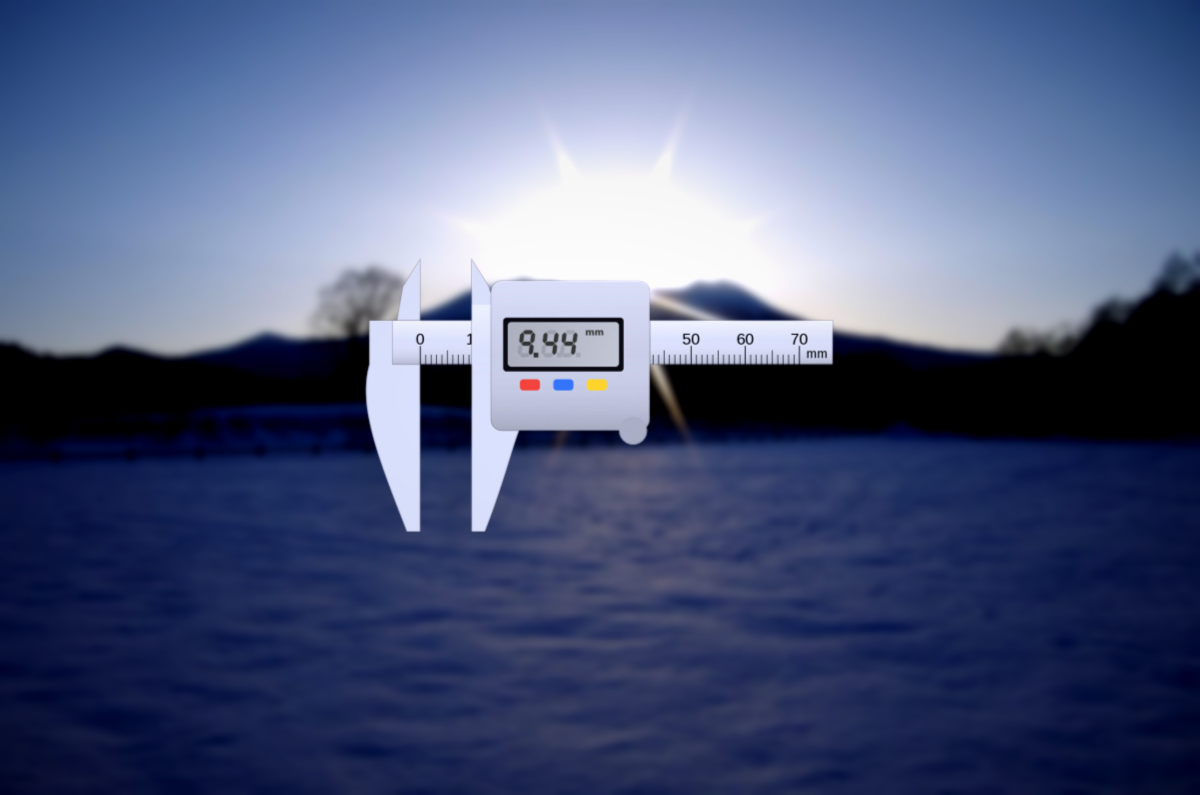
9.44 mm
